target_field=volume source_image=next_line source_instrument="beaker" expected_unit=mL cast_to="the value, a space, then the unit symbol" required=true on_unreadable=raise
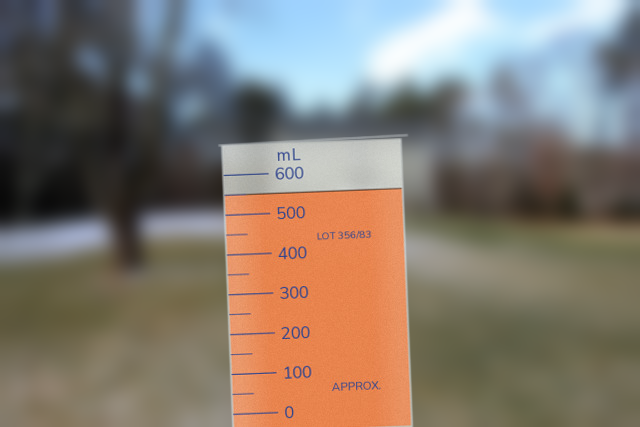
550 mL
